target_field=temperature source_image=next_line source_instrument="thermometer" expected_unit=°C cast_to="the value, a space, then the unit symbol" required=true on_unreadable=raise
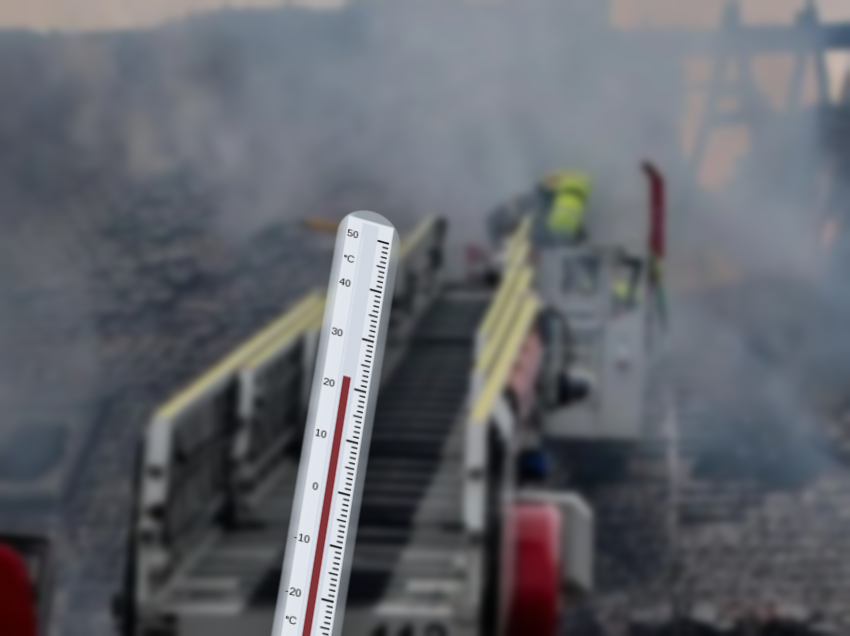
22 °C
